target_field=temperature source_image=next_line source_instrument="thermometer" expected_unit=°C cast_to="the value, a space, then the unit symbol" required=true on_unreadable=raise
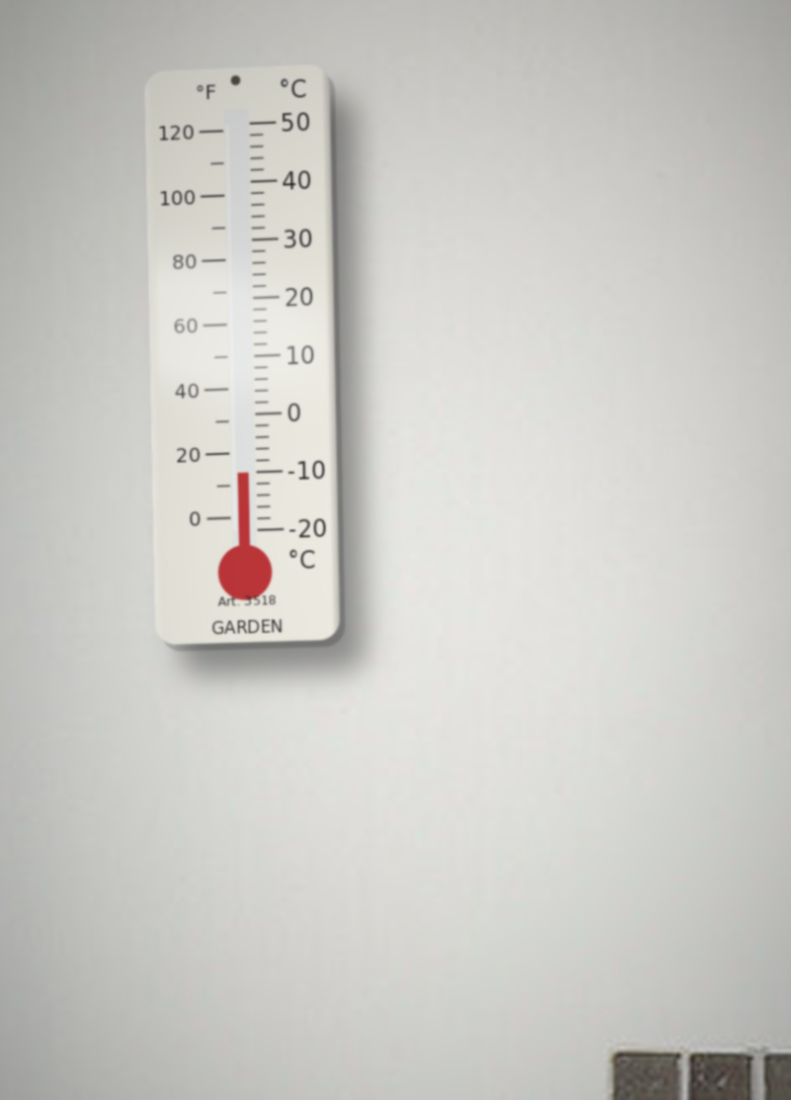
-10 °C
